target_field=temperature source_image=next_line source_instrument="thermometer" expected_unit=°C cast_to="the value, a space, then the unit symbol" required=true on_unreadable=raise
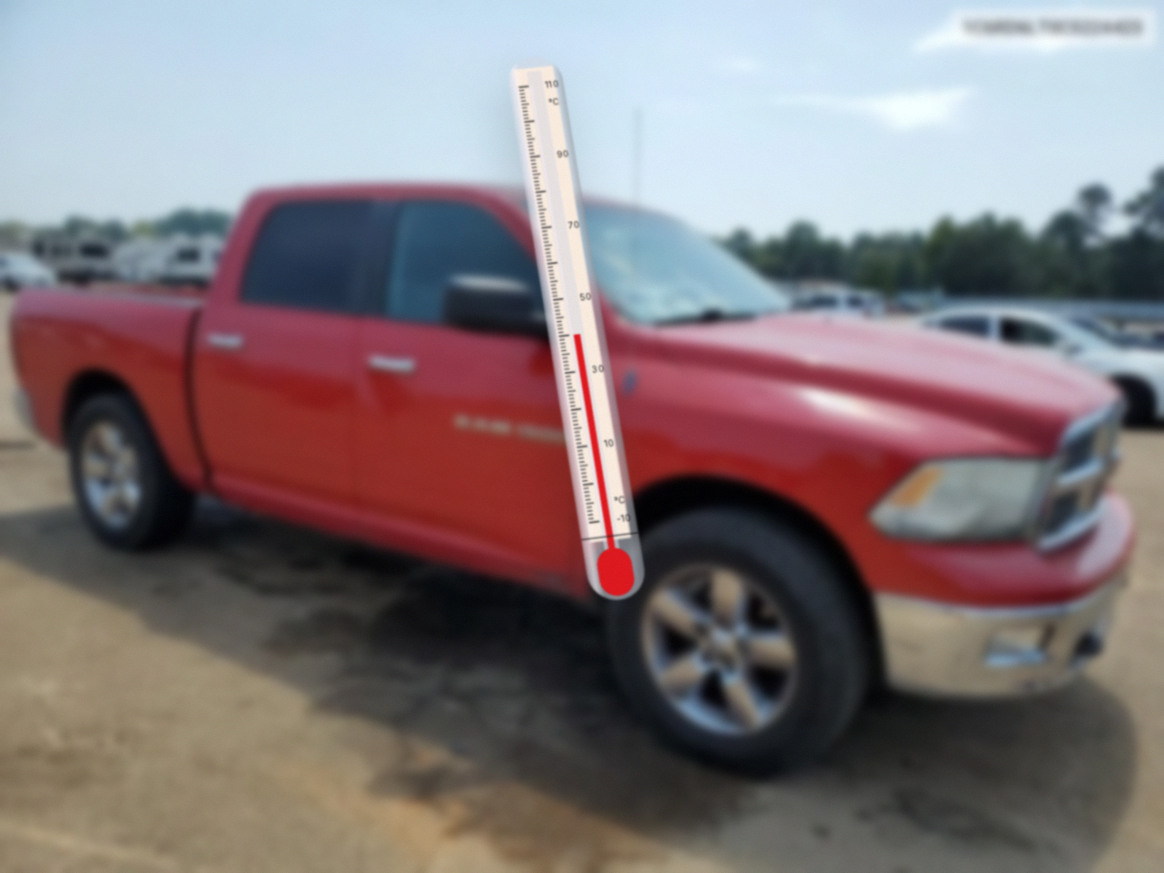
40 °C
